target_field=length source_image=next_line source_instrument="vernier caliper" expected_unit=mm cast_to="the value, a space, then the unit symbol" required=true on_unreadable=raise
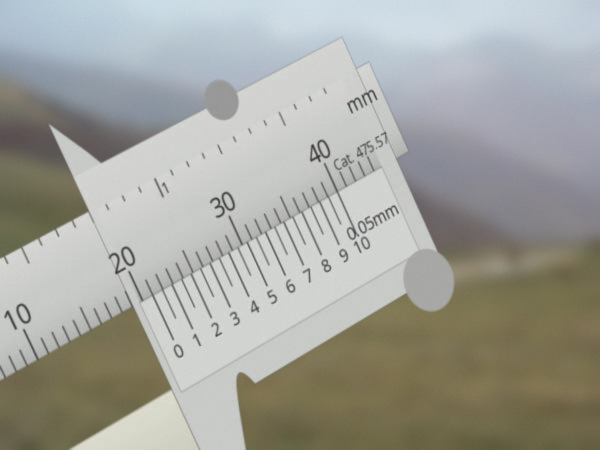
21.0 mm
